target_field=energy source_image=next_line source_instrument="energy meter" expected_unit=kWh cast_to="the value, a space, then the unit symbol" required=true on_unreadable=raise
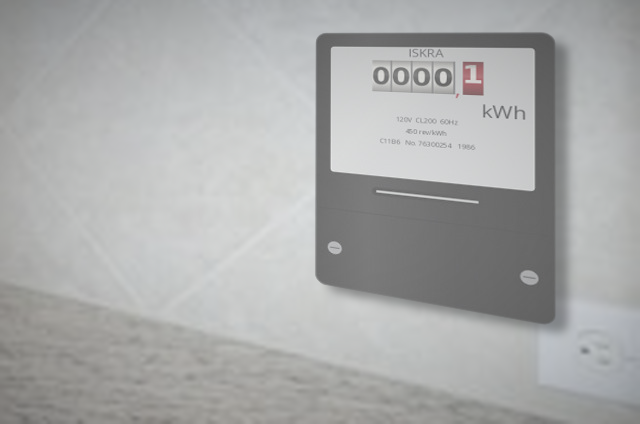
0.1 kWh
